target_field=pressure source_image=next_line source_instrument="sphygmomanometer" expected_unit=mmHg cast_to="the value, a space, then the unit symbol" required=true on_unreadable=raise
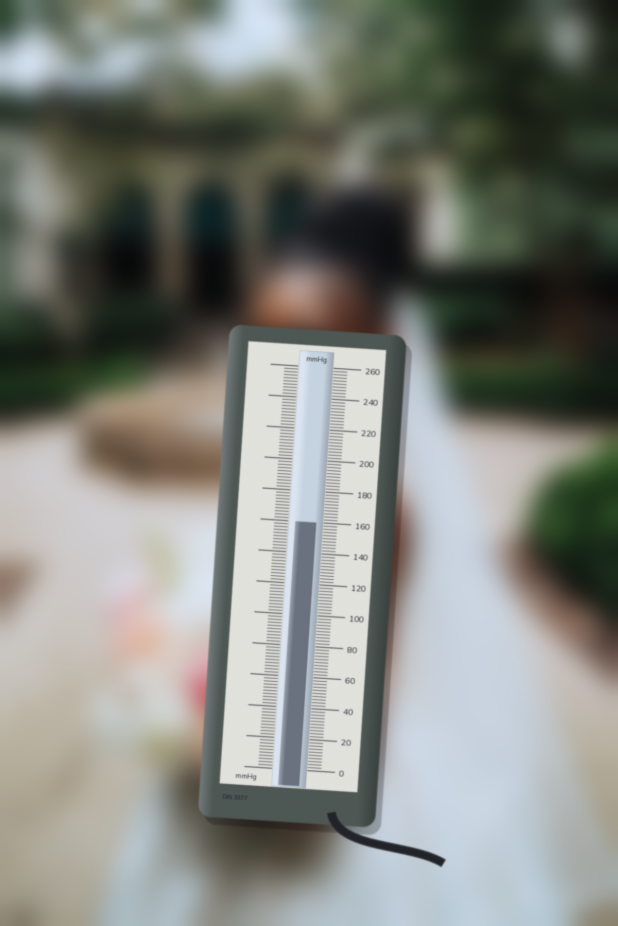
160 mmHg
